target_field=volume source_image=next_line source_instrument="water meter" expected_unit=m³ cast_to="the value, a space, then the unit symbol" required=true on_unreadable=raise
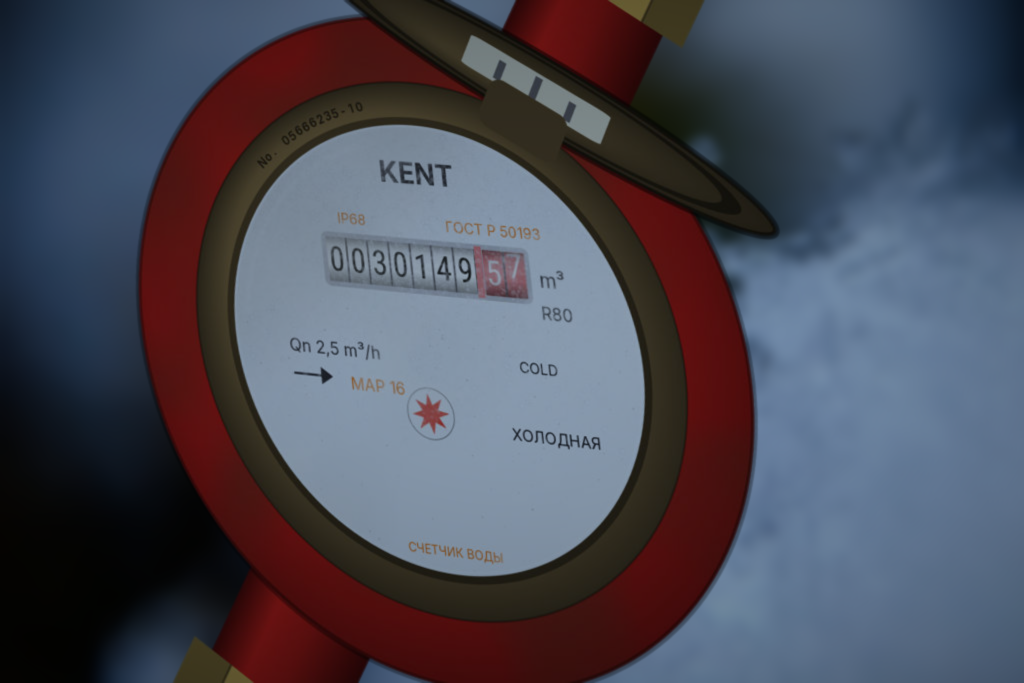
30149.57 m³
